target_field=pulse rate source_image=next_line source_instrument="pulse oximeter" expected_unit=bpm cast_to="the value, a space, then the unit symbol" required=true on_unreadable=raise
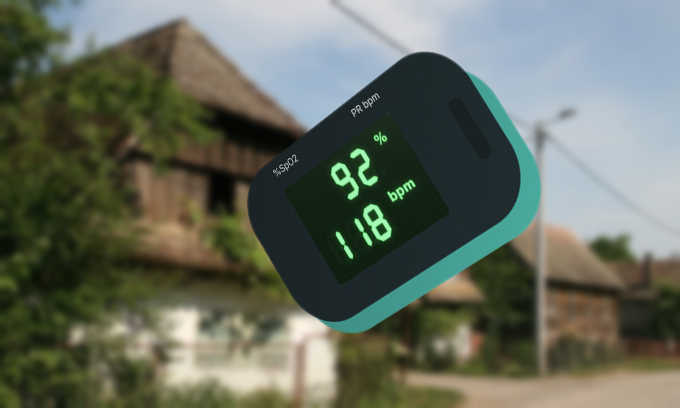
118 bpm
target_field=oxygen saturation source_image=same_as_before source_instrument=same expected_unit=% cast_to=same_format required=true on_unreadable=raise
92 %
